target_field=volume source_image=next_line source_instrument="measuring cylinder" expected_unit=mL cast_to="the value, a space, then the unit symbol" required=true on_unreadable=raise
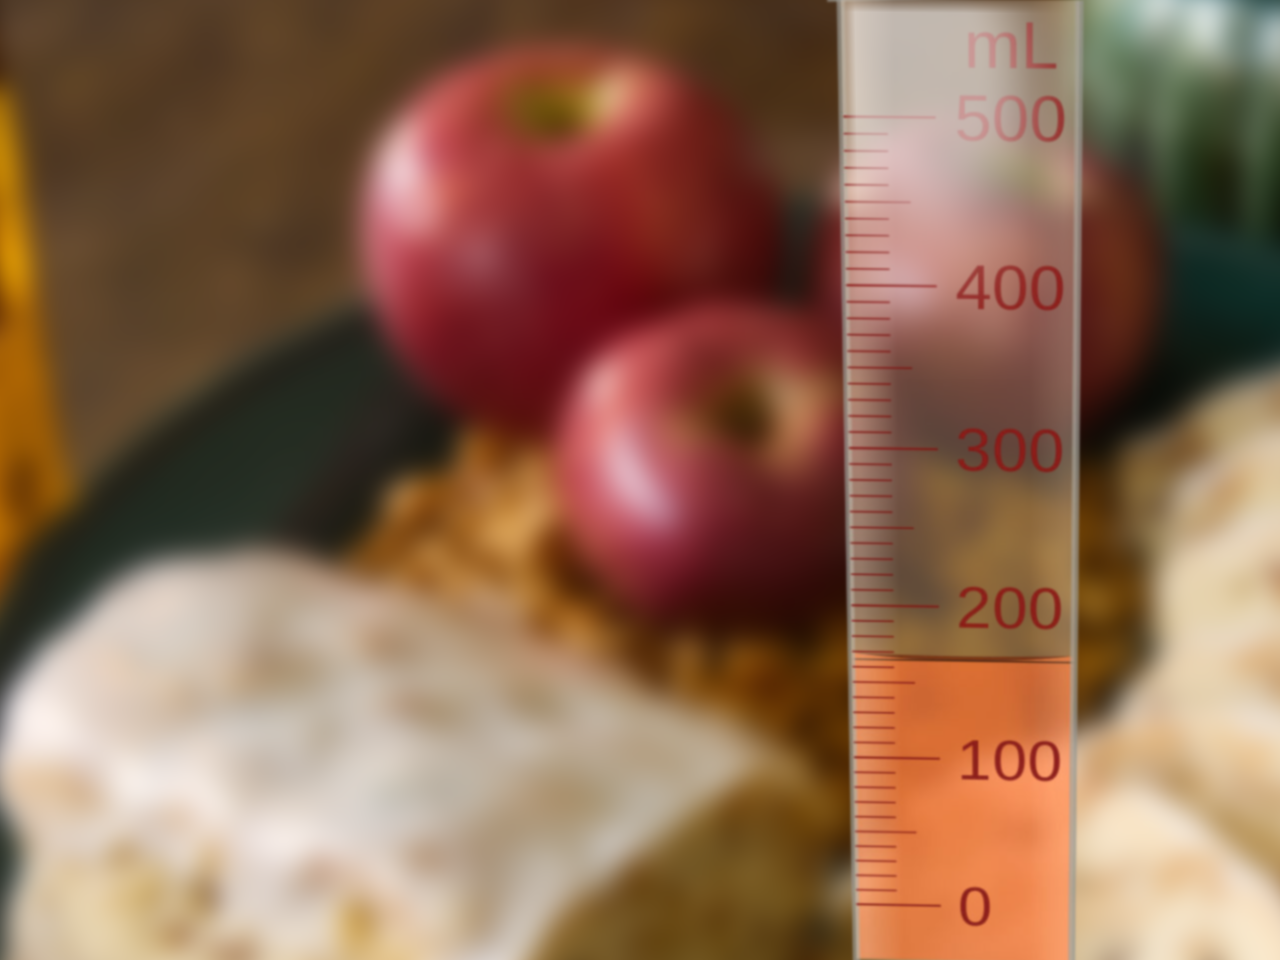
165 mL
